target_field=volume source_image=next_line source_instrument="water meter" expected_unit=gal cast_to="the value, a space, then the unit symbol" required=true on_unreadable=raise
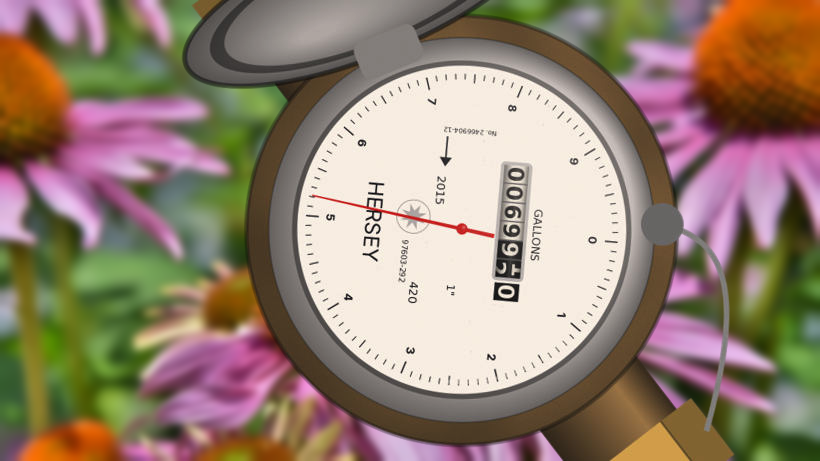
69915.2 gal
